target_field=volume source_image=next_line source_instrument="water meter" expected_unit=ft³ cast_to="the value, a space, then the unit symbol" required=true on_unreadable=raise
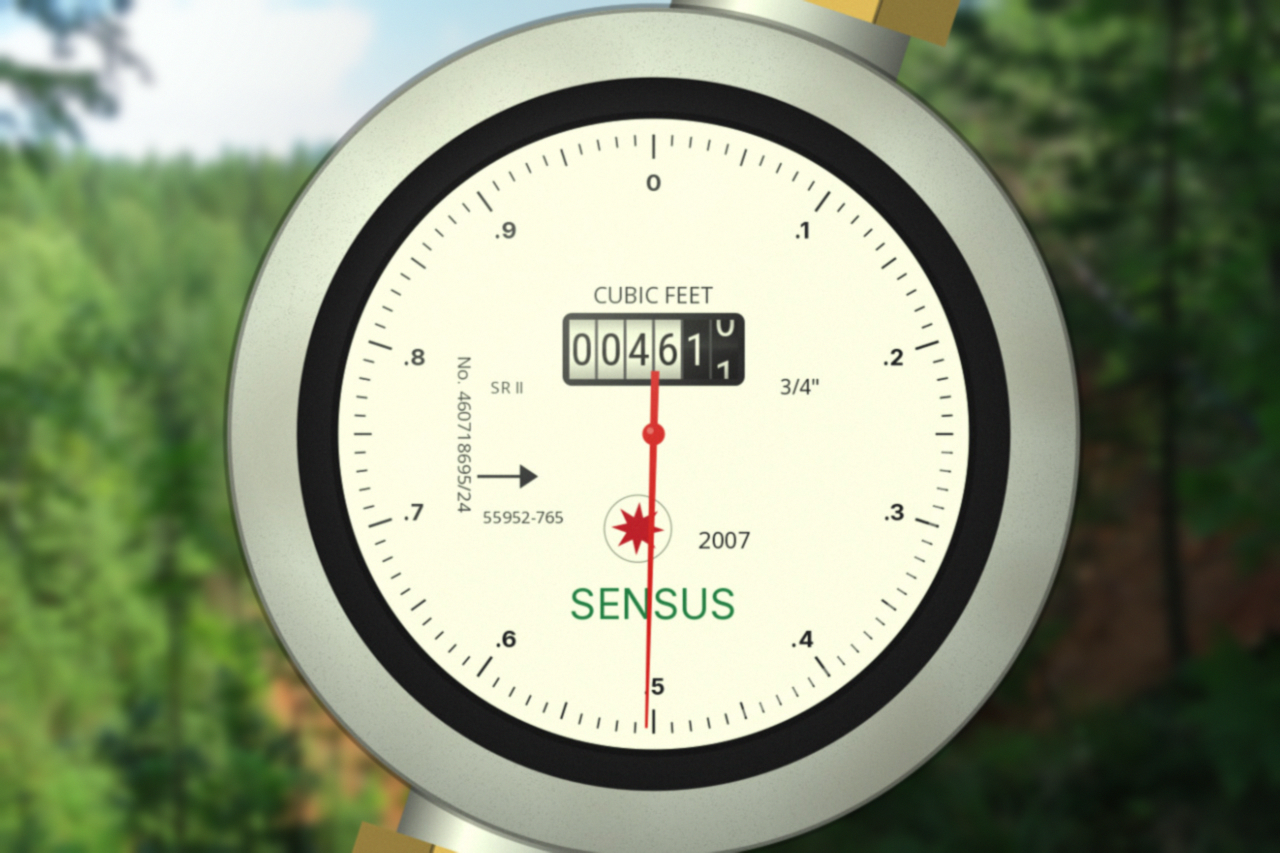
4610.50 ft³
